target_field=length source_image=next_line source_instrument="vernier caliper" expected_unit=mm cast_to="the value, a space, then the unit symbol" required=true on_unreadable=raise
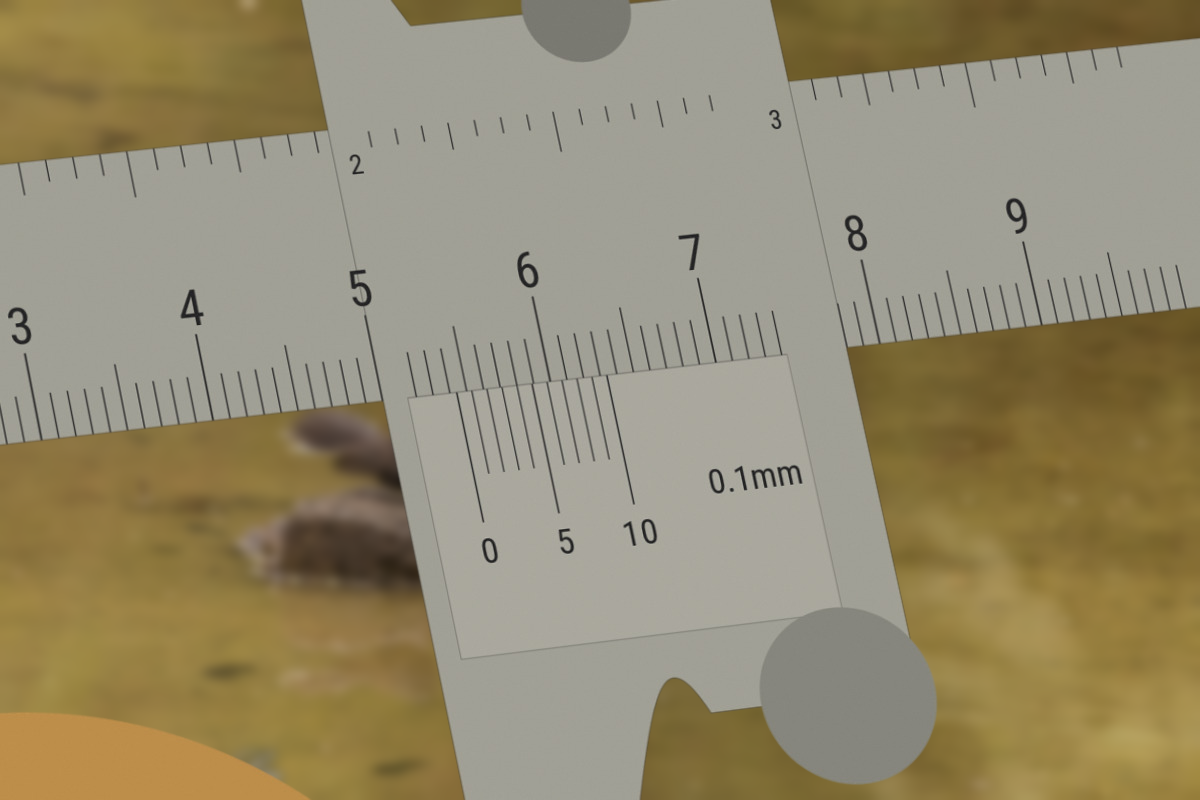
54.4 mm
